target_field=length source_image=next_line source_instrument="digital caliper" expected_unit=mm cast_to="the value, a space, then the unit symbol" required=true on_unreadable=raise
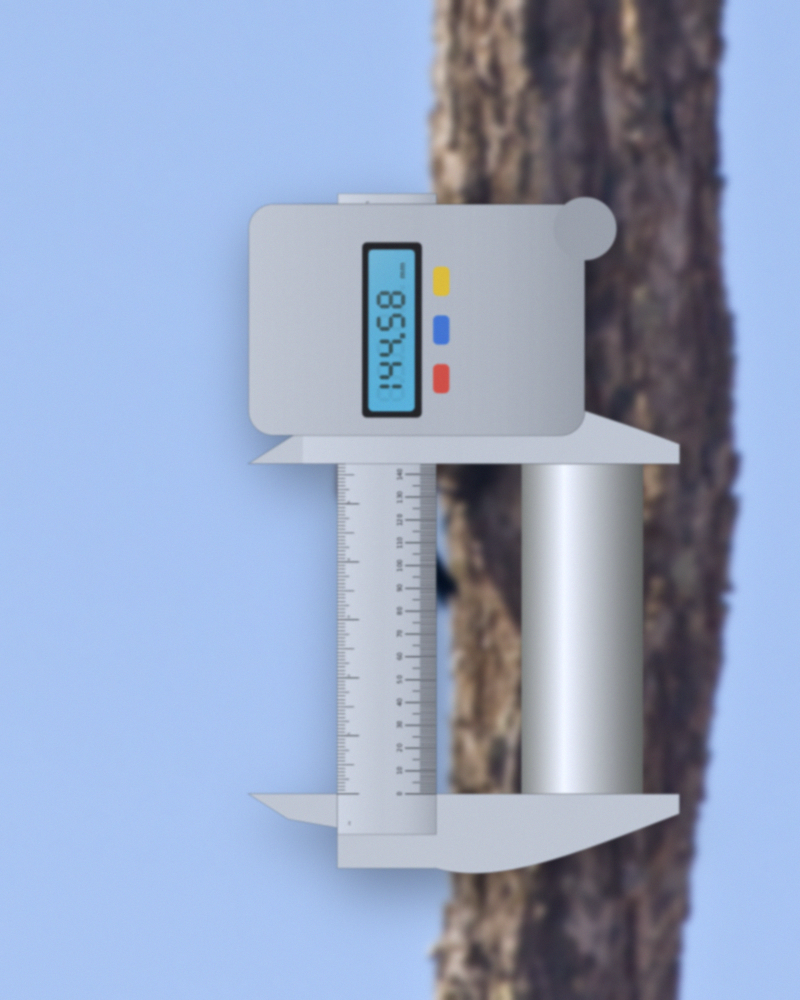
144.58 mm
